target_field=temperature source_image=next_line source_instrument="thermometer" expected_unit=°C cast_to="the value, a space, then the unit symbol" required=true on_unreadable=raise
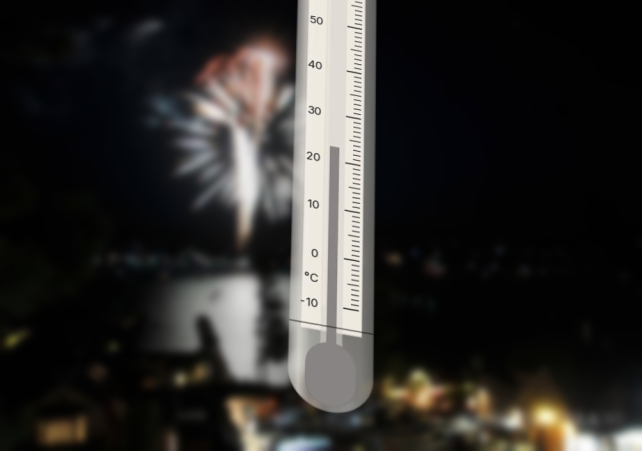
23 °C
